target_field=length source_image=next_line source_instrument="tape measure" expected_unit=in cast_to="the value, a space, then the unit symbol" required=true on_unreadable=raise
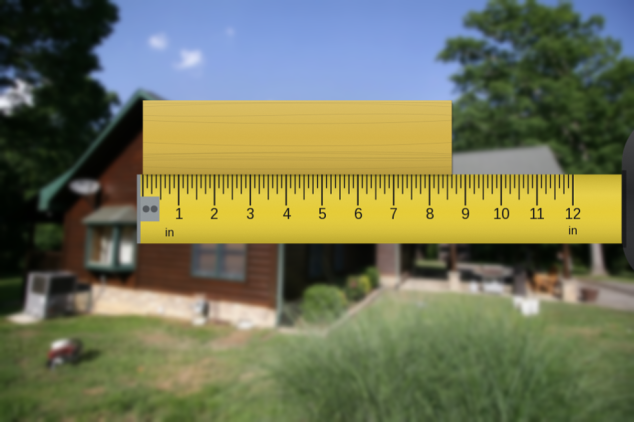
8.625 in
